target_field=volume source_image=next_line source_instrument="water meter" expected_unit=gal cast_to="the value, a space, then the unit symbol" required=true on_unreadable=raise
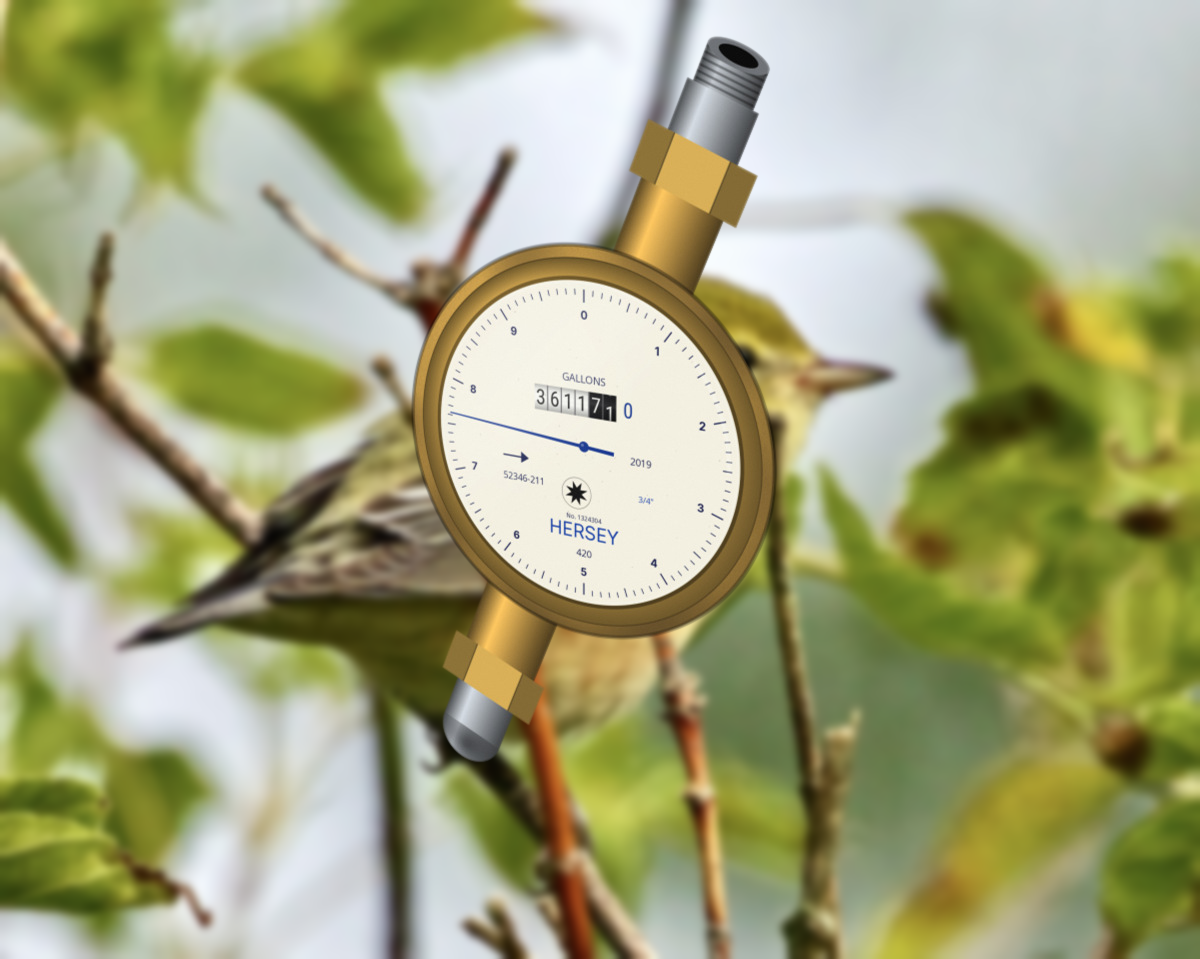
3611707.6 gal
